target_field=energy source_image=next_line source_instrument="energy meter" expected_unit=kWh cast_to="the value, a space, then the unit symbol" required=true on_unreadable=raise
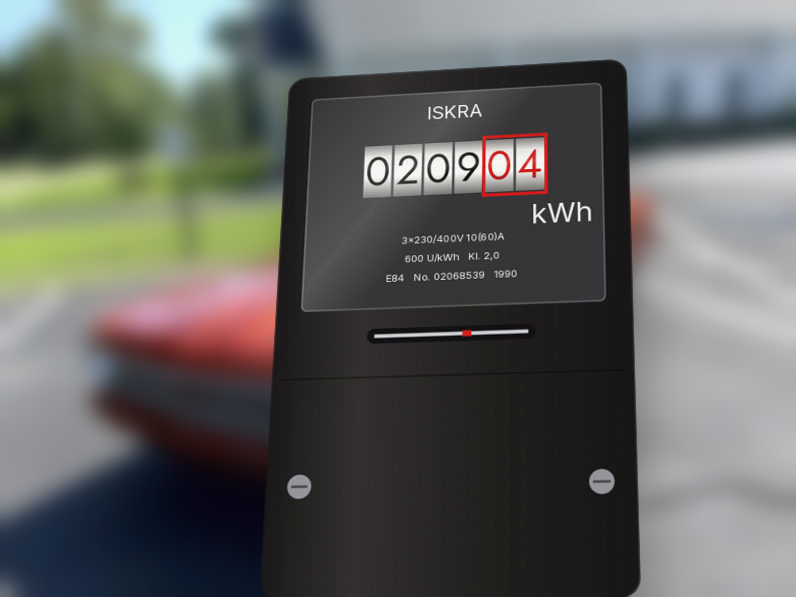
209.04 kWh
